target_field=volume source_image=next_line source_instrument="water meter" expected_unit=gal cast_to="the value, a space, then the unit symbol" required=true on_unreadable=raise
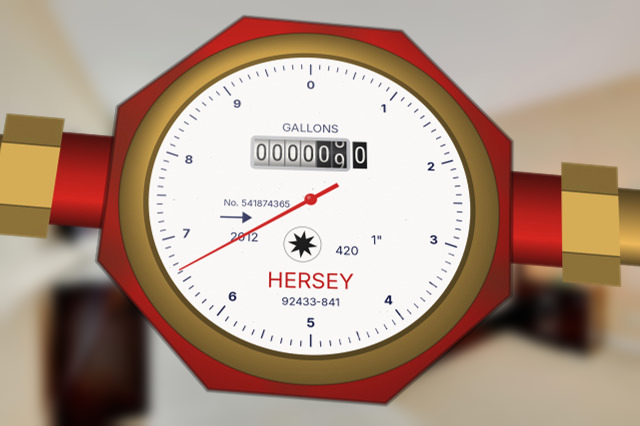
86.6 gal
